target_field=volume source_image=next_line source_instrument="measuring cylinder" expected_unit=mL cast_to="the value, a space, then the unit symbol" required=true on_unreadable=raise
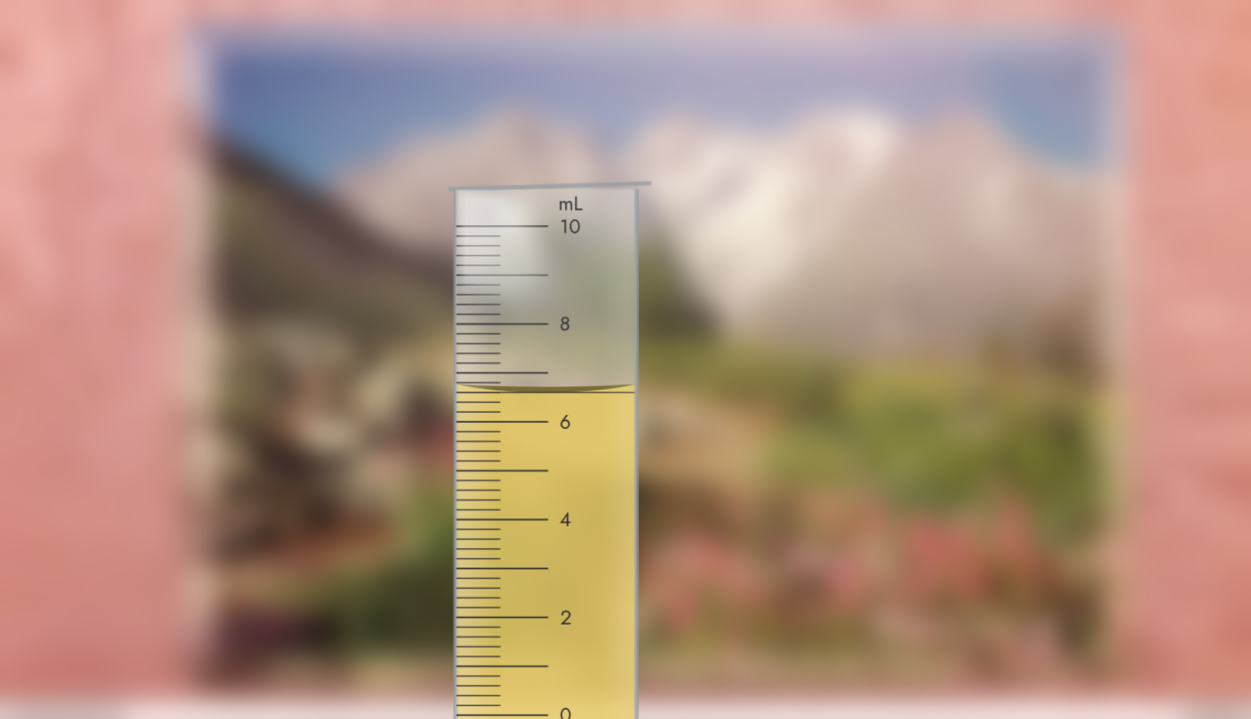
6.6 mL
